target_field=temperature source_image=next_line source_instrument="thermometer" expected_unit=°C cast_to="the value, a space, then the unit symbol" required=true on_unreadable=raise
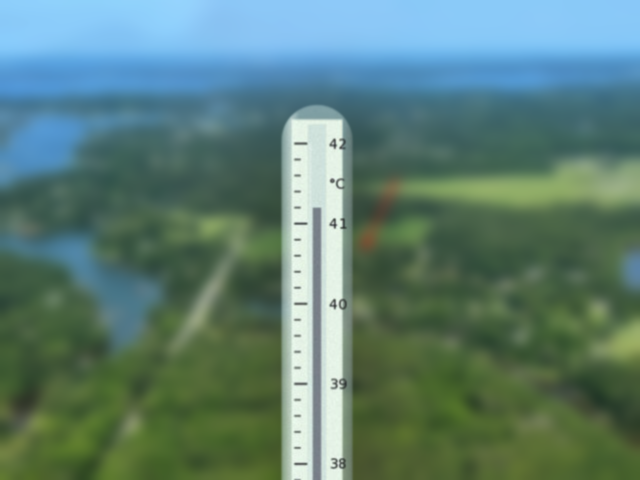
41.2 °C
